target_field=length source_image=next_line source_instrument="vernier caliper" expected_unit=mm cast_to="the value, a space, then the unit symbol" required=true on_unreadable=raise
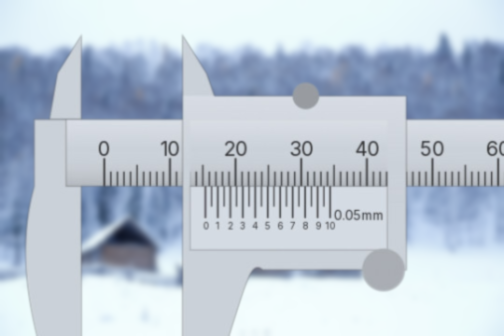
15.4 mm
